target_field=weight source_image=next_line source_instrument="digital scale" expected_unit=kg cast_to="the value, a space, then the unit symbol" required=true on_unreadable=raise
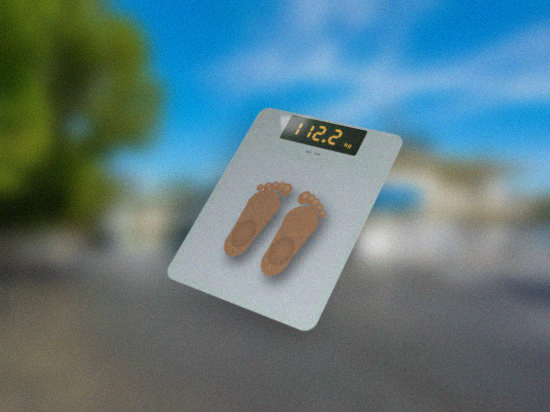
112.2 kg
